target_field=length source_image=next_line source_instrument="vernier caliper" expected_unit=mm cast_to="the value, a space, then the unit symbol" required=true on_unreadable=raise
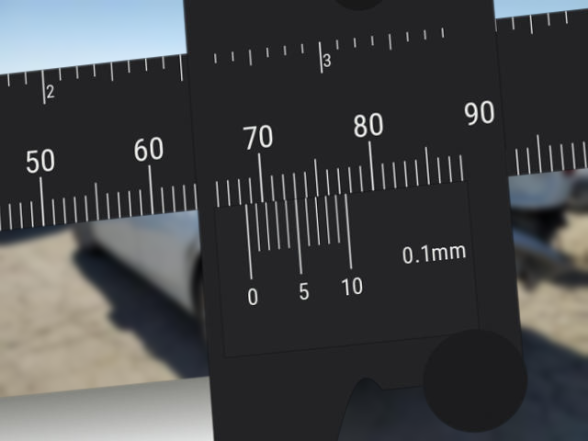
68.5 mm
